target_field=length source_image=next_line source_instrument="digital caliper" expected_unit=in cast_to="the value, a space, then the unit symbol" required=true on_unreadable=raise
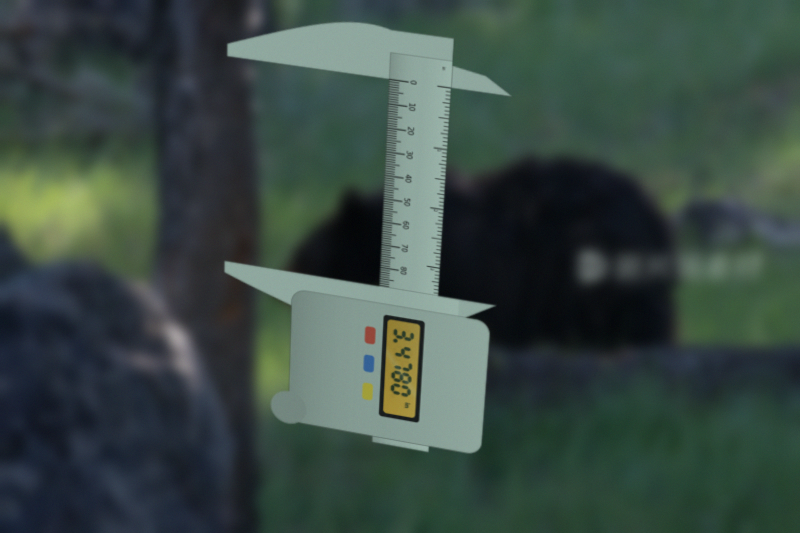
3.4780 in
